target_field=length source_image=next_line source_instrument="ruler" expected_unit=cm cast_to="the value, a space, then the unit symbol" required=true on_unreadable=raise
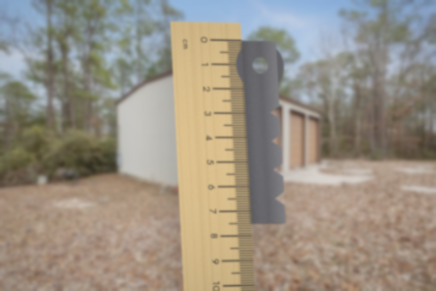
7.5 cm
